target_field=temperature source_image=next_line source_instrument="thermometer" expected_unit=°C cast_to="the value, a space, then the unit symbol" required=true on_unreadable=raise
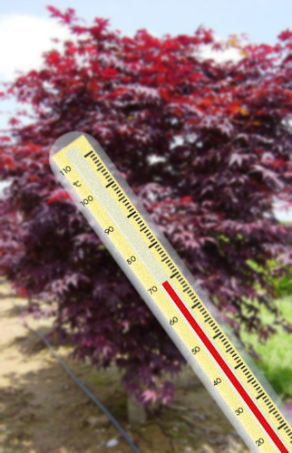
70 °C
